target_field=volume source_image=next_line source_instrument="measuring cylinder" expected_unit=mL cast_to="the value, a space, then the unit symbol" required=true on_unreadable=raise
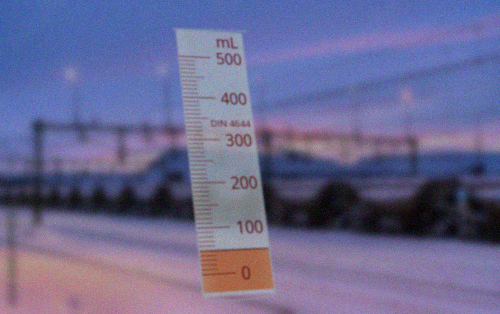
50 mL
